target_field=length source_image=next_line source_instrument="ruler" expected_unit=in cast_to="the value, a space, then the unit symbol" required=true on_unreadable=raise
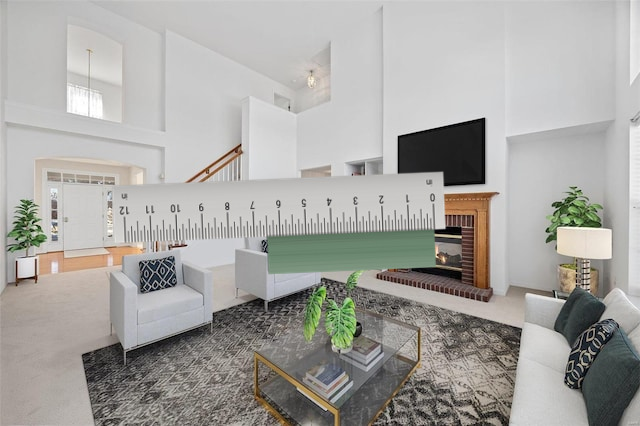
6.5 in
